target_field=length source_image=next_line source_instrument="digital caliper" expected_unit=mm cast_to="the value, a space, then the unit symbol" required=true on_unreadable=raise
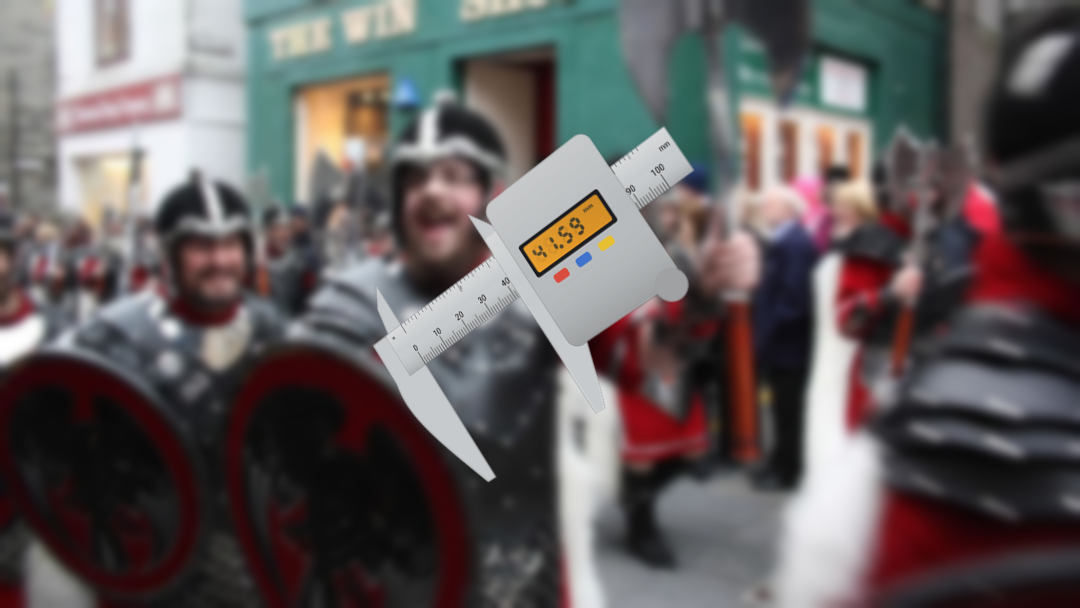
41.59 mm
